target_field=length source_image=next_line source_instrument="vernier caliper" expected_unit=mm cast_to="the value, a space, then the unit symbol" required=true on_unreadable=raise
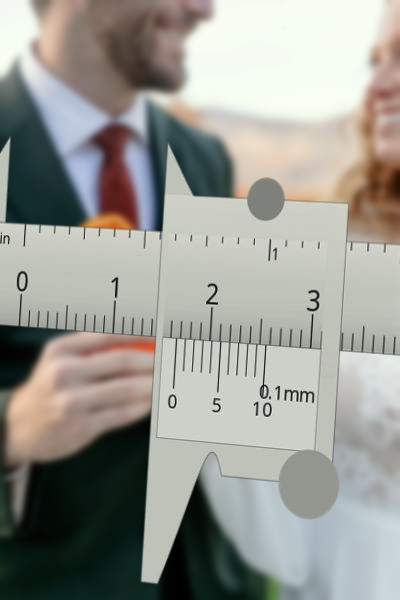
16.6 mm
